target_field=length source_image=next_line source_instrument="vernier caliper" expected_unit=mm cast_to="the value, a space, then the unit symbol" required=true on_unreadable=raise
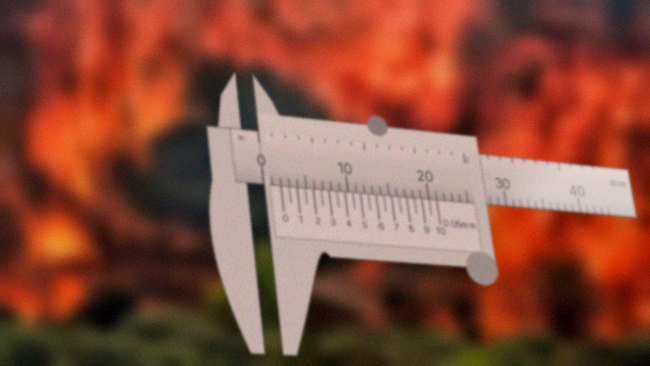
2.0 mm
